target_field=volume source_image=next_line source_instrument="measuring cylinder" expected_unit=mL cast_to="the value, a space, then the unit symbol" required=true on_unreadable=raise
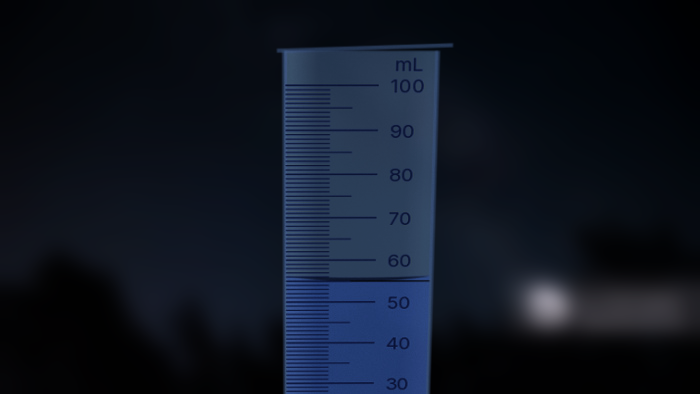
55 mL
